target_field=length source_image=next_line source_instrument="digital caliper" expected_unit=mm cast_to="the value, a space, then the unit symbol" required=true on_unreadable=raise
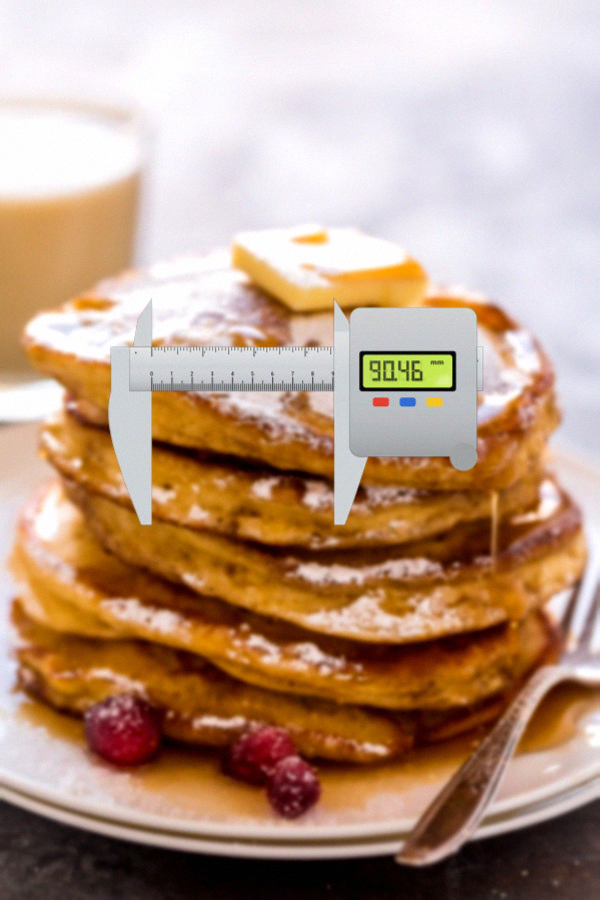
90.46 mm
